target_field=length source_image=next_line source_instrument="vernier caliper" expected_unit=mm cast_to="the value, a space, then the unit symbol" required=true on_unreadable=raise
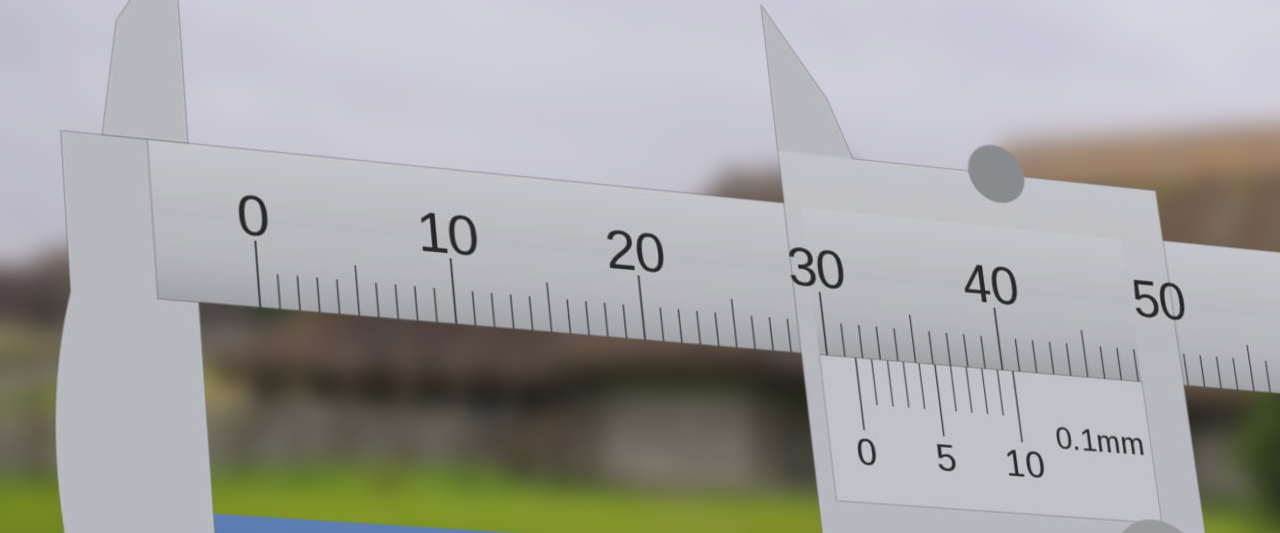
31.6 mm
